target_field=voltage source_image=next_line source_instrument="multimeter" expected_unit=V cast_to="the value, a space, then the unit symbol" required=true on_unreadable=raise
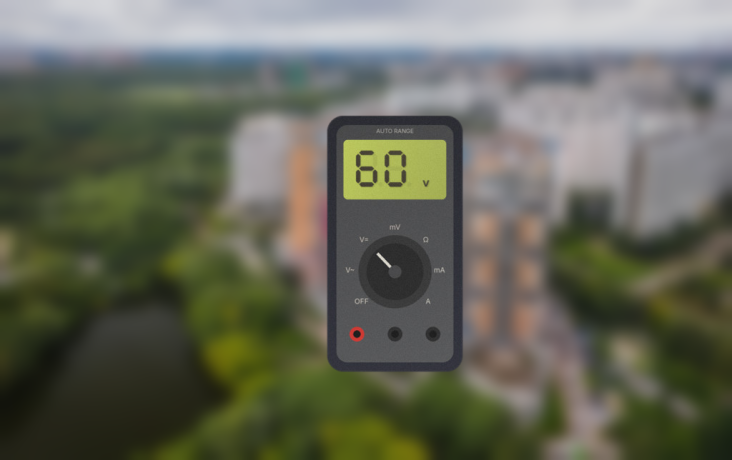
60 V
